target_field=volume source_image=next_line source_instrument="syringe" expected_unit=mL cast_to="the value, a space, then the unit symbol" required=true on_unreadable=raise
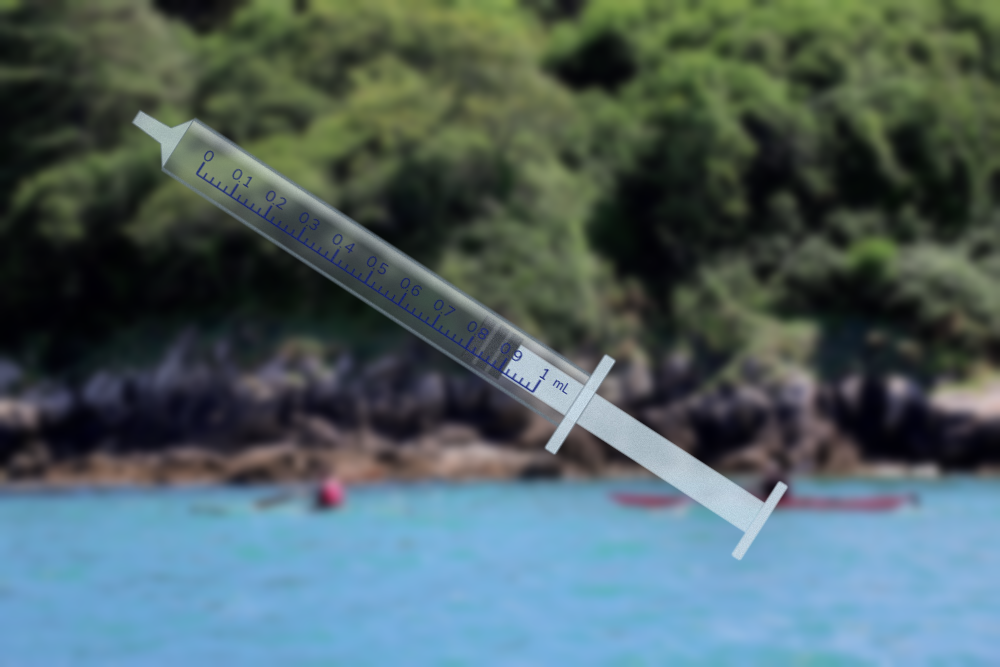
0.8 mL
